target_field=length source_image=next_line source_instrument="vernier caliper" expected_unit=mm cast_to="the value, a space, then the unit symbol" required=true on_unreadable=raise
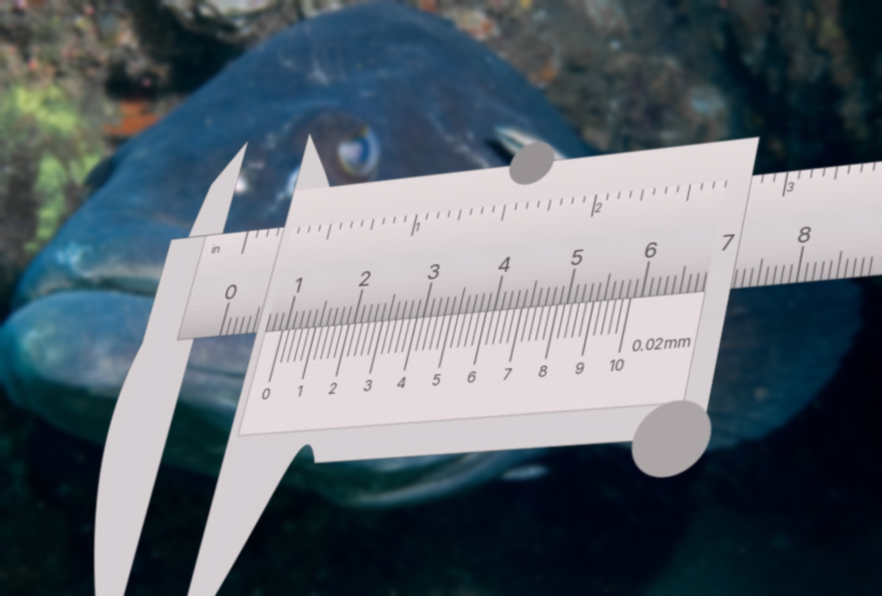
9.5 mm
